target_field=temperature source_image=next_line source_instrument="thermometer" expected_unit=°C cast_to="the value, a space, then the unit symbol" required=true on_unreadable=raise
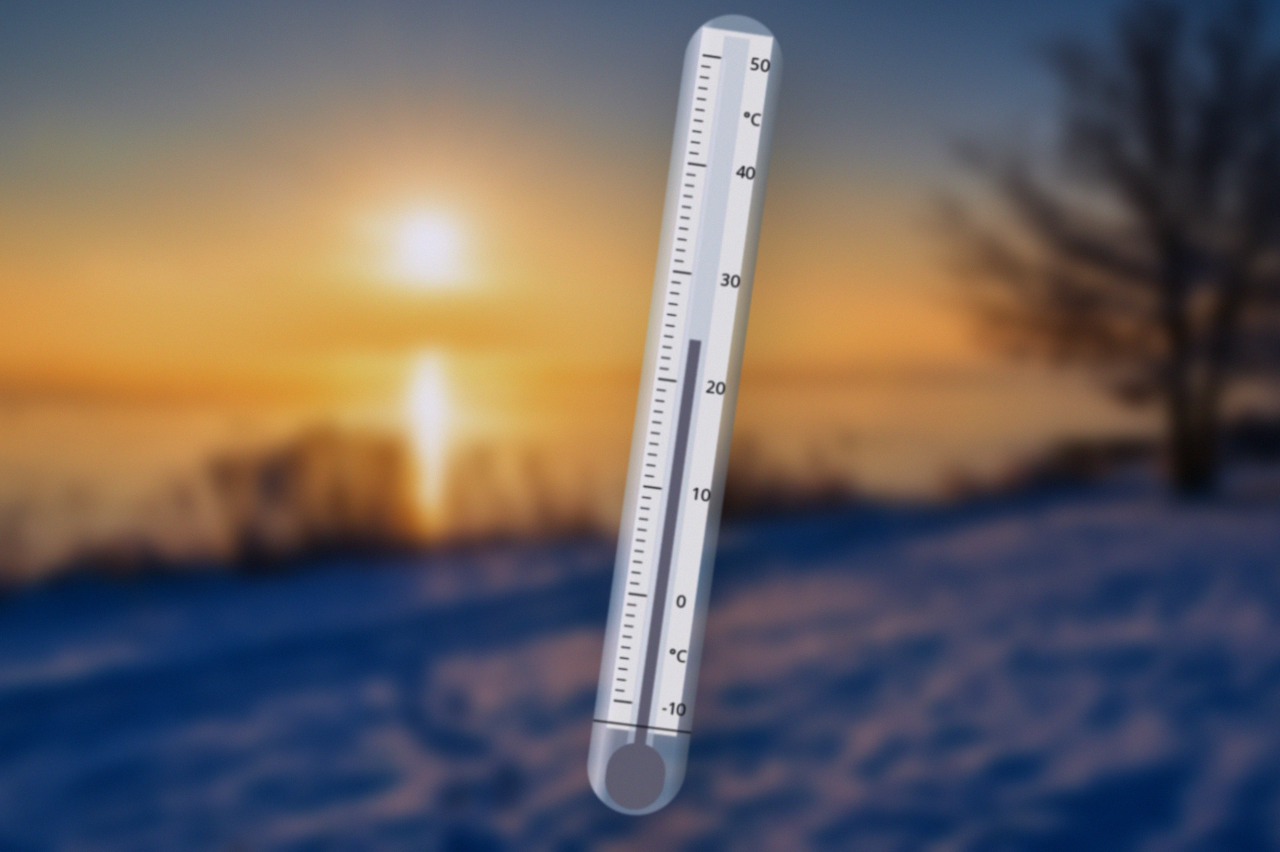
24 °C
